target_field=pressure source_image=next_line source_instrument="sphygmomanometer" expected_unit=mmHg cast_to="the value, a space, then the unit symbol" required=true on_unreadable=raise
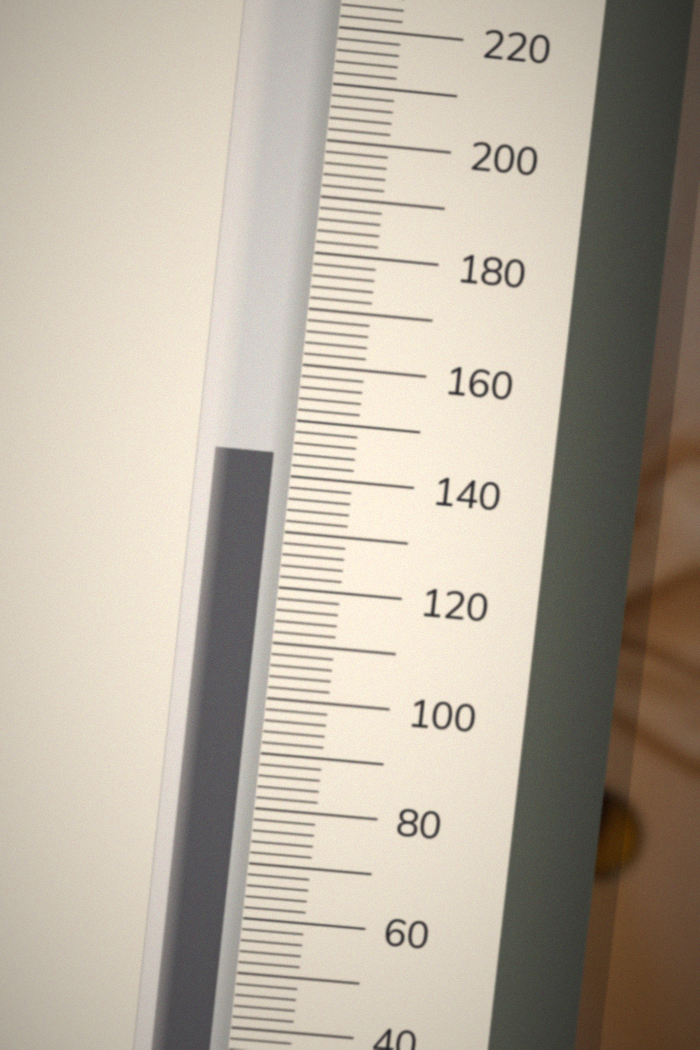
144 mmHg
